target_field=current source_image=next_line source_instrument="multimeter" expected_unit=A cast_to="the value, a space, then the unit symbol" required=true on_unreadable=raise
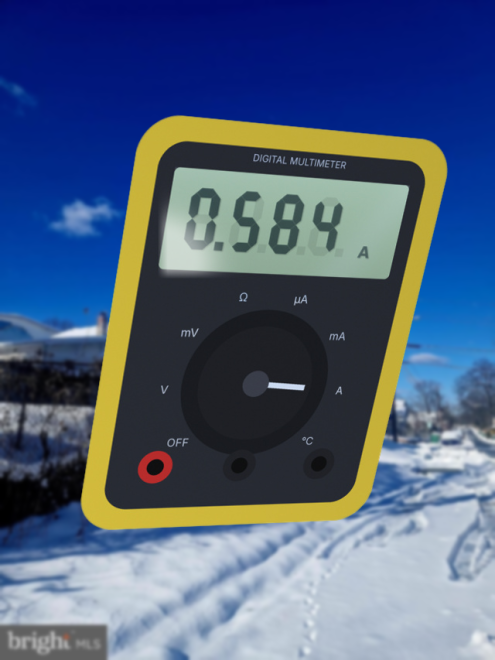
0.584 A
